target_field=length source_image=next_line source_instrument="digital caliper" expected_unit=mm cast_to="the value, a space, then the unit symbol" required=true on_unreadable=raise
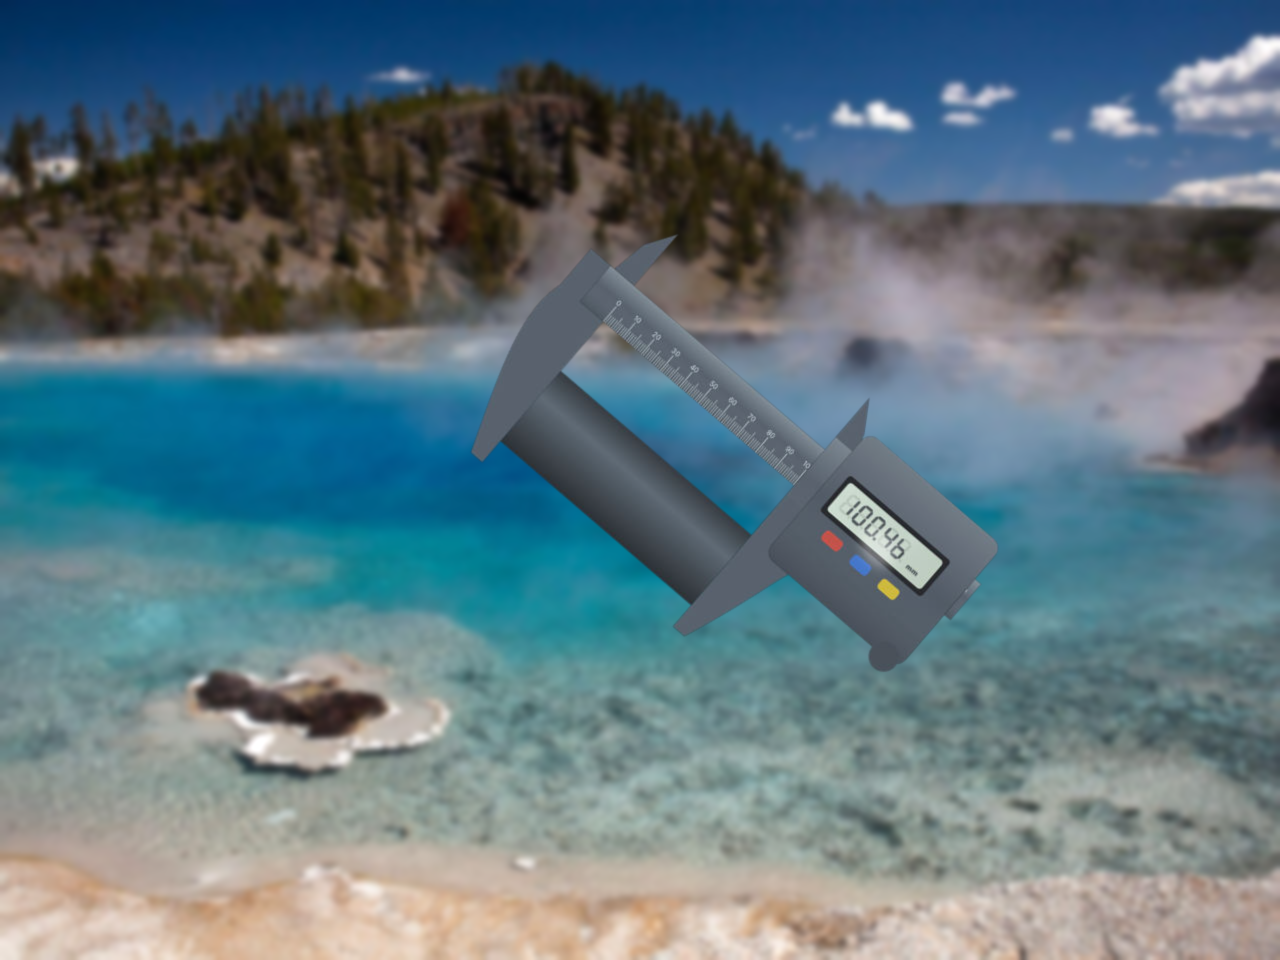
100.46 mm
